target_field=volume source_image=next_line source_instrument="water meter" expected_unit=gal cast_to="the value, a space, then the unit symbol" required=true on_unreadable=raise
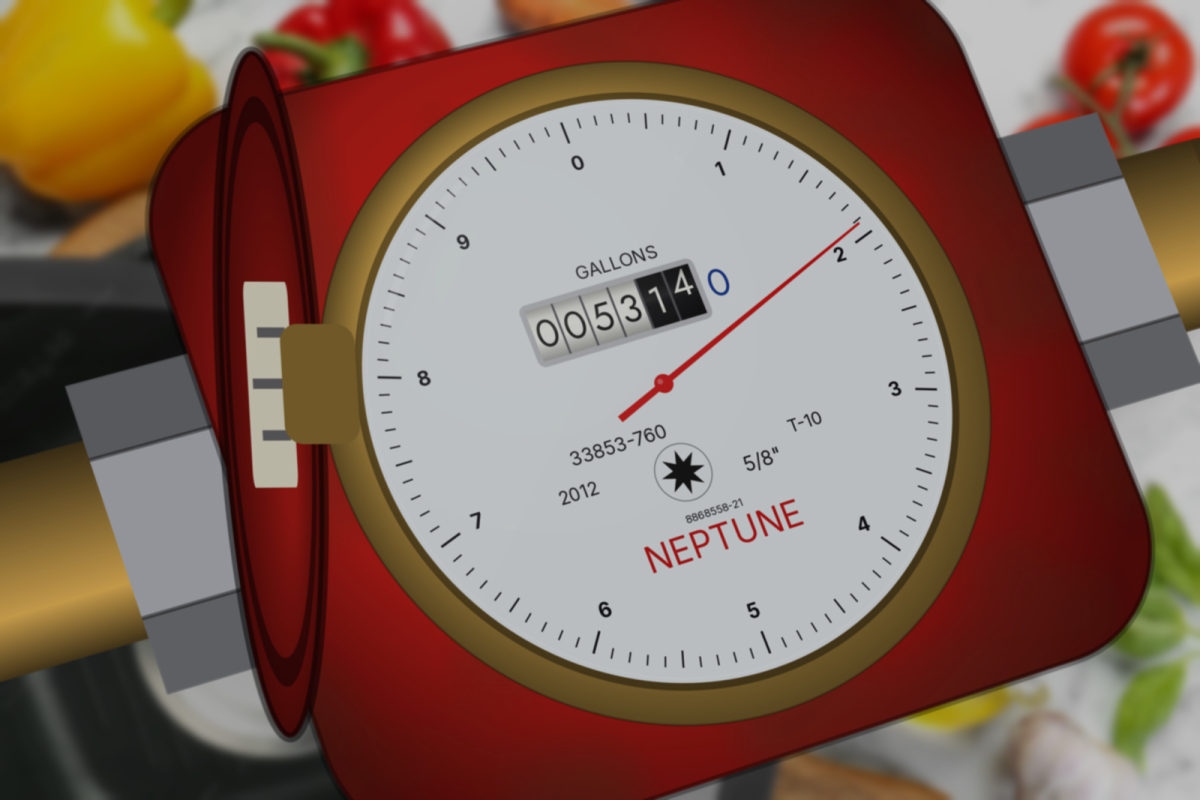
53141.9 gal
